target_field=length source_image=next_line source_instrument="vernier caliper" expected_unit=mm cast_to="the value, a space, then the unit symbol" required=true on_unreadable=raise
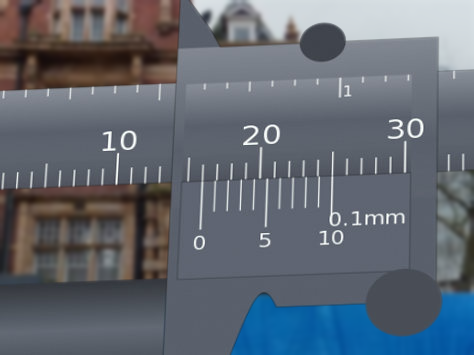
16.0 mm
